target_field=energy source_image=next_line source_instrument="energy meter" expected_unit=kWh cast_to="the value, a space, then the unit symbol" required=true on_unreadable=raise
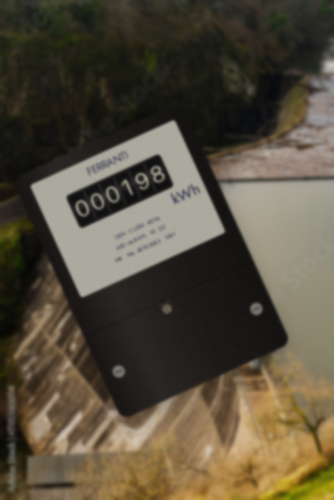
198 kWh
